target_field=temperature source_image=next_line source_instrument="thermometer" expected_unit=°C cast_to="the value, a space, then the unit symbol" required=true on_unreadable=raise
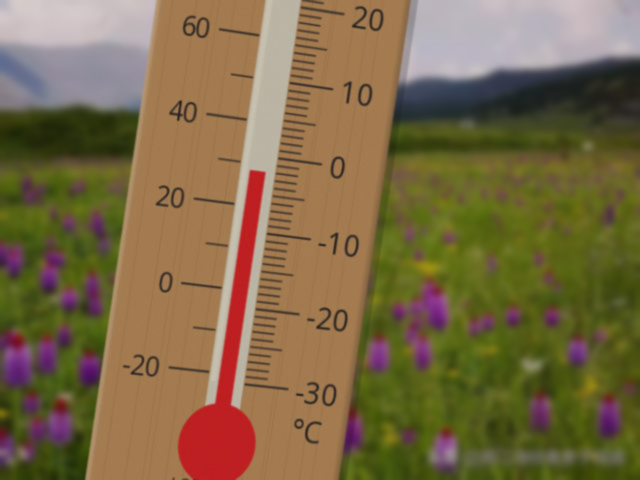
-2 °C
